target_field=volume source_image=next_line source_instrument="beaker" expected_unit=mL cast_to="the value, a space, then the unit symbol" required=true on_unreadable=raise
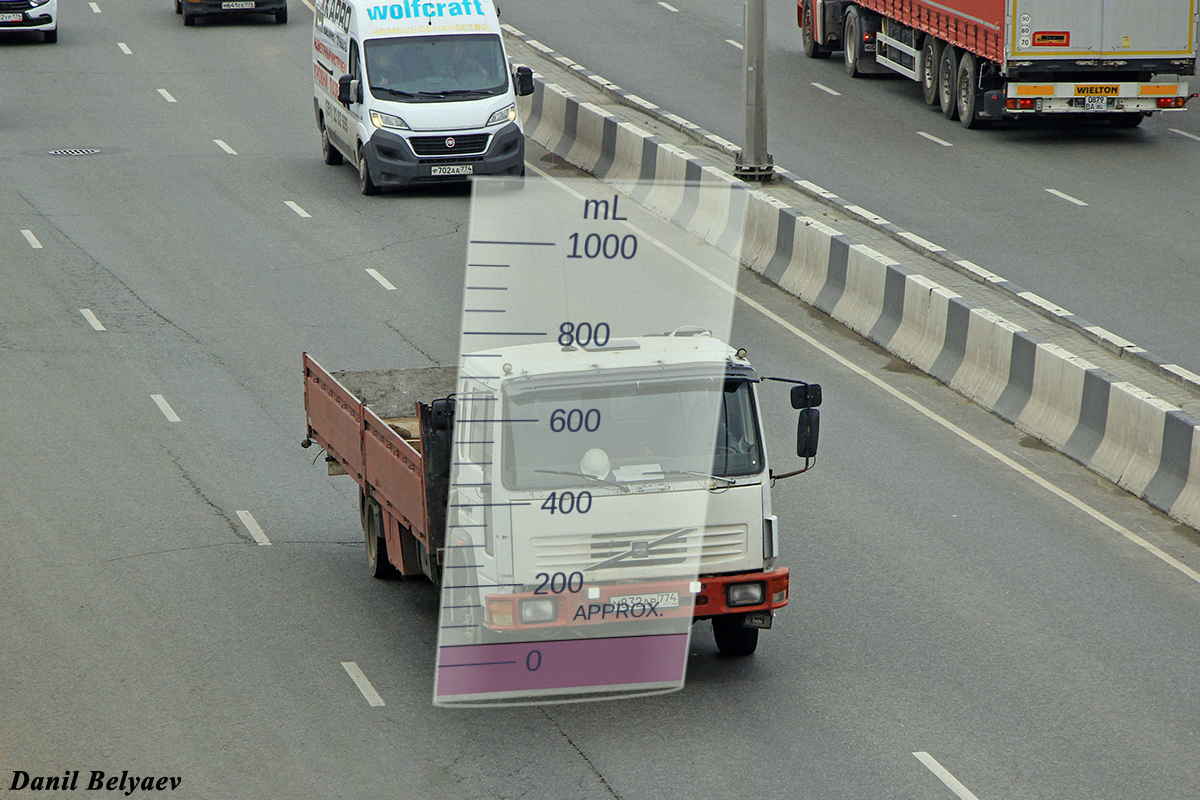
50 mL
